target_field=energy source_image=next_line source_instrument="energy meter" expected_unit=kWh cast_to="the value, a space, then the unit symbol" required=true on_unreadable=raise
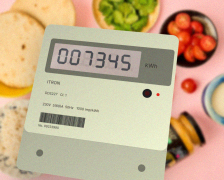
7345 kWh
